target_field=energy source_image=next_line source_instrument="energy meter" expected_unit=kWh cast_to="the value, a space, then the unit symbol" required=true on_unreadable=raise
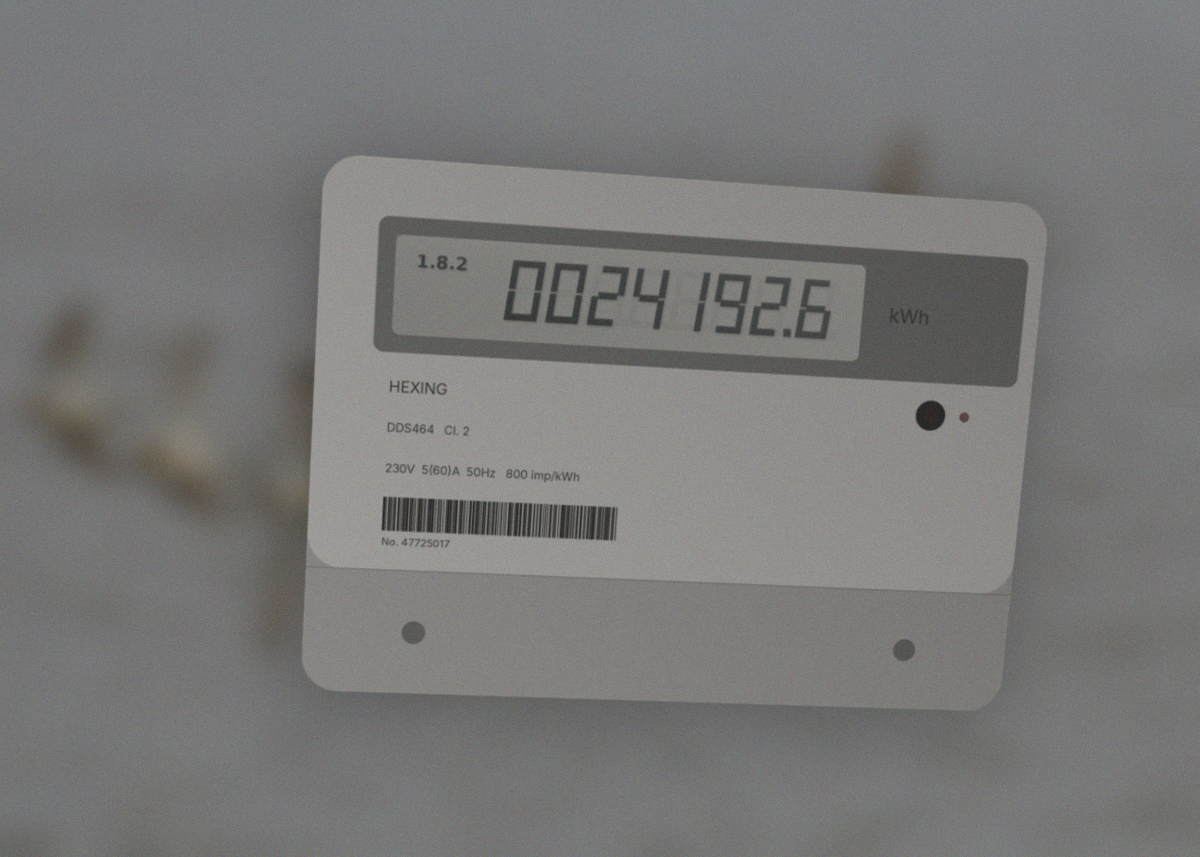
24192.6 kWh
